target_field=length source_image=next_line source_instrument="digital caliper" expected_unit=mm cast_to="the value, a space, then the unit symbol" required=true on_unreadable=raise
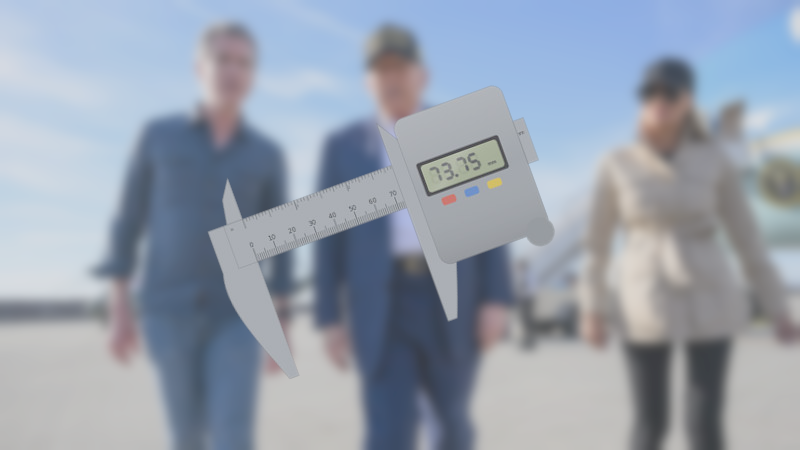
73.75 mm
